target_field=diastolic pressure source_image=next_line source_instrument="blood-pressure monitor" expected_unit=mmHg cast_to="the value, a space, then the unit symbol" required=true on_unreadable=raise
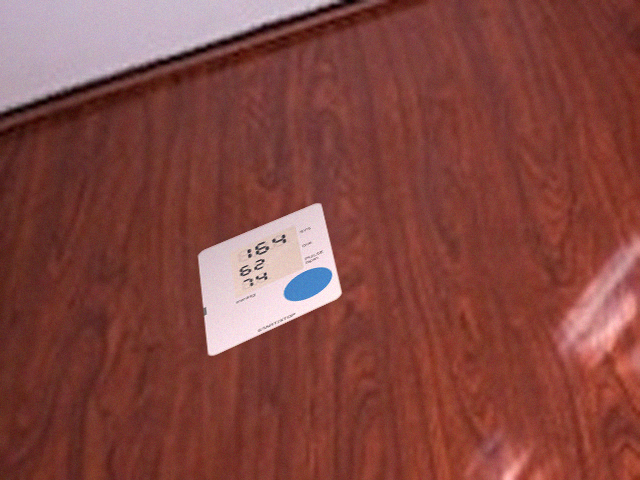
62 mmHg
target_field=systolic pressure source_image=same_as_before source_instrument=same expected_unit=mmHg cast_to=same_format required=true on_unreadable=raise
164 mmHg
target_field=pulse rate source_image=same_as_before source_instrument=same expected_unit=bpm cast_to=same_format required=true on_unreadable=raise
74 bpm
